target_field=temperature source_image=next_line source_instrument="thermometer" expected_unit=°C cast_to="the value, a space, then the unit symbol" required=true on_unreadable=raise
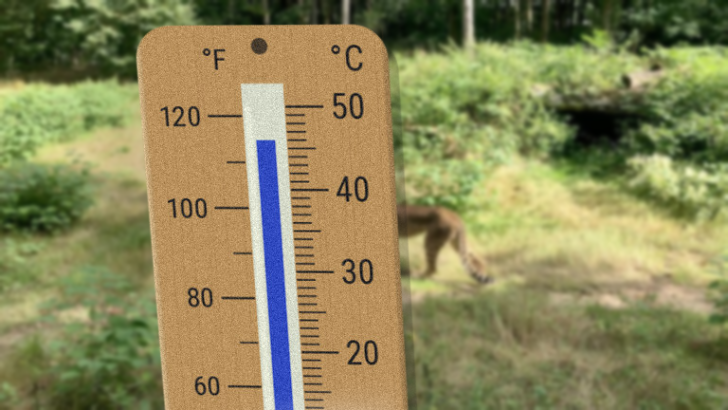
46 °C
